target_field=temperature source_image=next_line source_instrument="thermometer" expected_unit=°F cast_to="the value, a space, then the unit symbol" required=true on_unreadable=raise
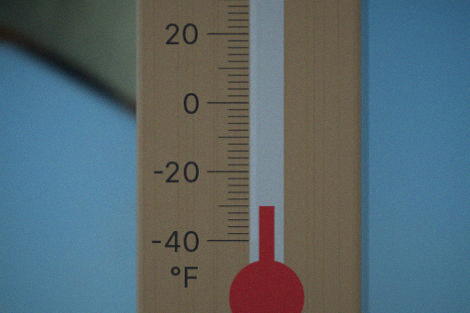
-30 °F
